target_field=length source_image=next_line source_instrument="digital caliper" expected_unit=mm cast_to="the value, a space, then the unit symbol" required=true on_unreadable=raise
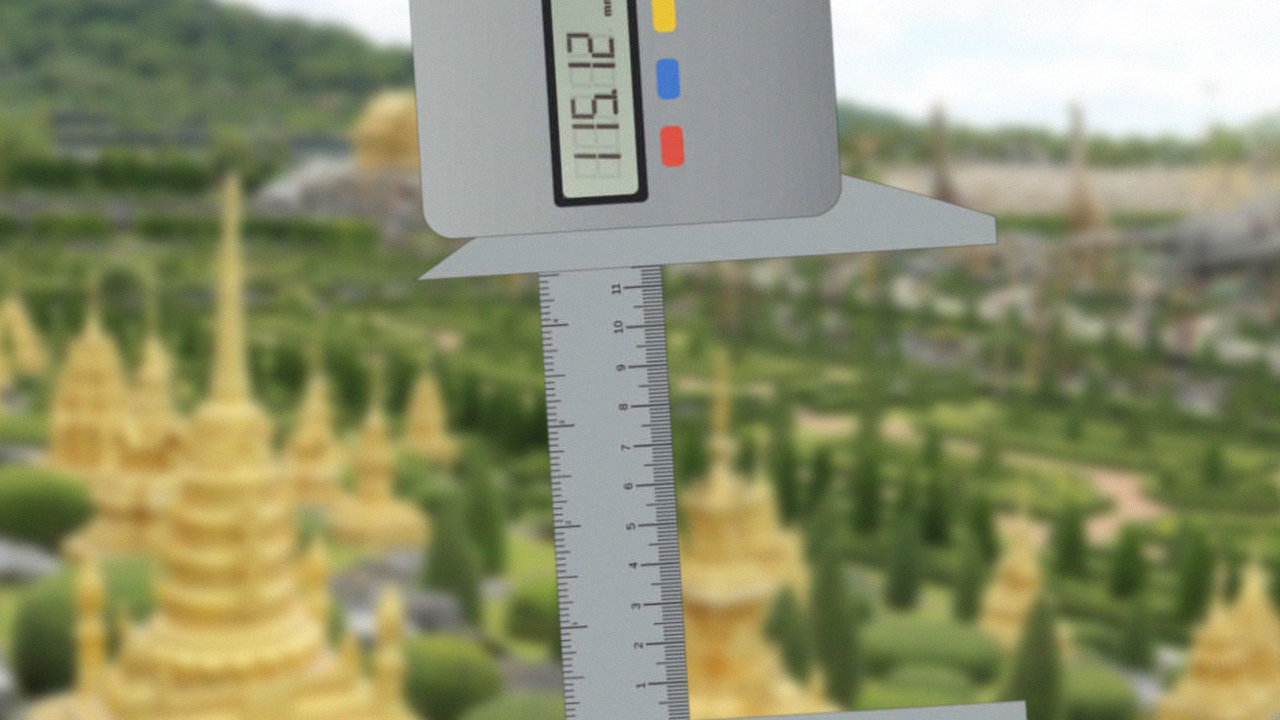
115.12 mm
